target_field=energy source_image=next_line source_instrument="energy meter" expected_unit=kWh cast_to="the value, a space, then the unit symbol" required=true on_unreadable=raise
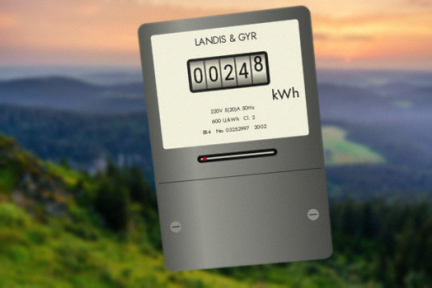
248 kWh
